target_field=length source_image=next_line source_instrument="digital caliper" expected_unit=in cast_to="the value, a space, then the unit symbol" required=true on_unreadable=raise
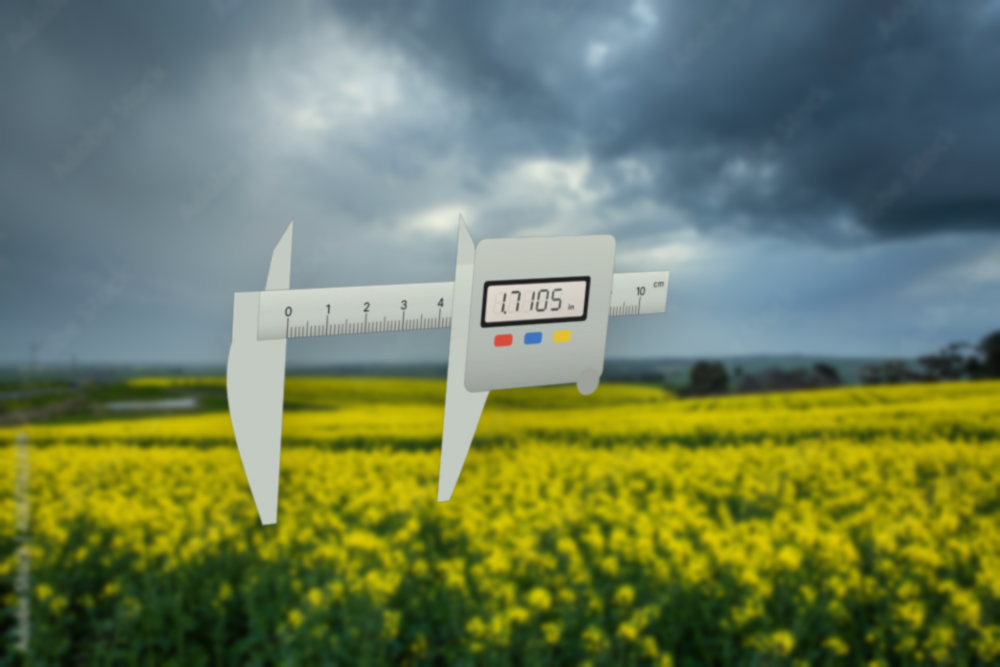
1.7105 in
